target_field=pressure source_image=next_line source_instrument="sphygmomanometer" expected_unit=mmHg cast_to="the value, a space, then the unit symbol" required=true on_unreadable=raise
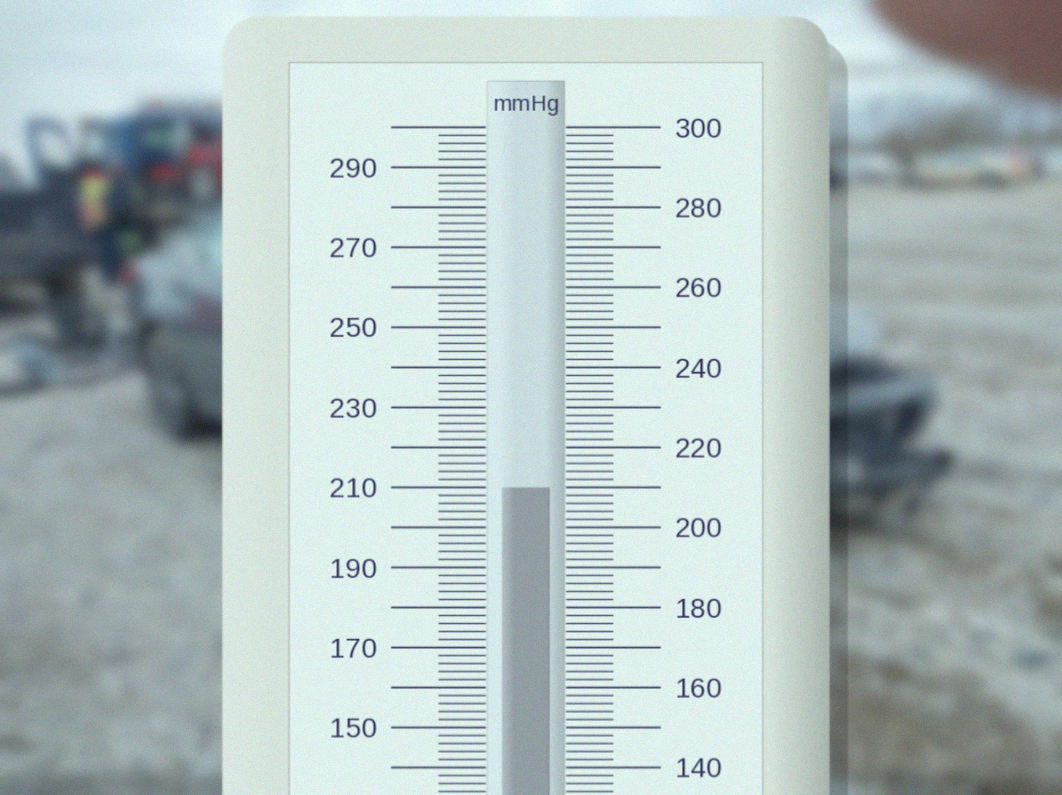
210 mmHg
